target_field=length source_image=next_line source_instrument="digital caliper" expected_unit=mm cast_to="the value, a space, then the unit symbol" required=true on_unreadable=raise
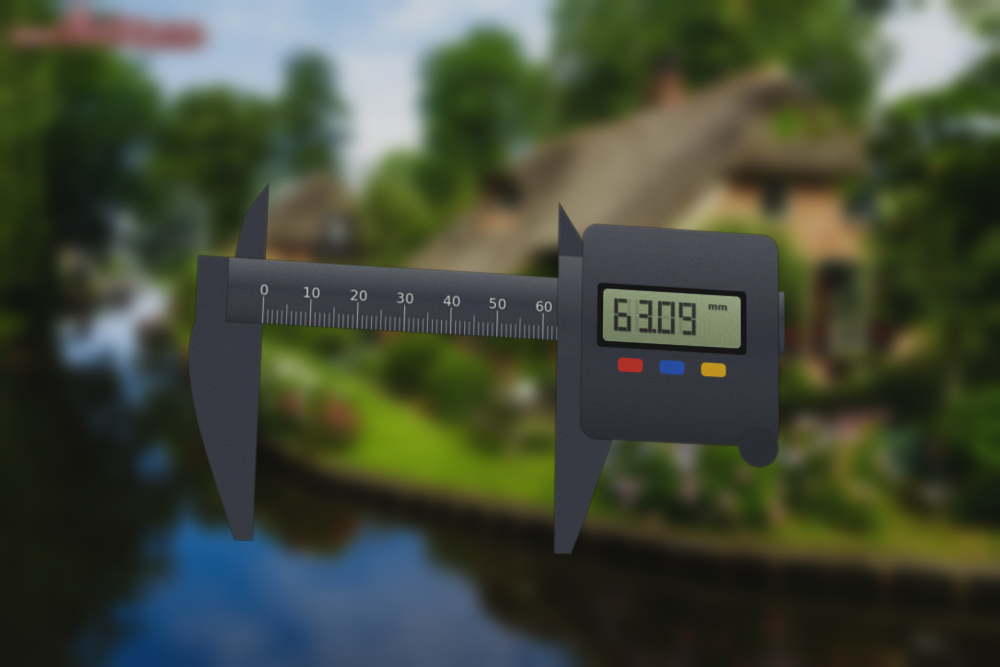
63.09 mm
